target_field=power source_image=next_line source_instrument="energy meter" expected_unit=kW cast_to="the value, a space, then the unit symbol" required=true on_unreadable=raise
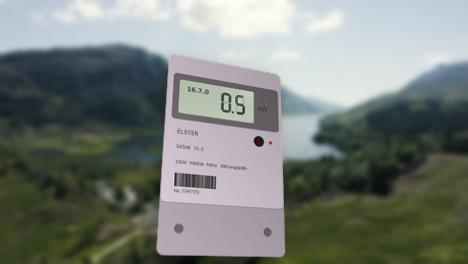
0.5 kW
